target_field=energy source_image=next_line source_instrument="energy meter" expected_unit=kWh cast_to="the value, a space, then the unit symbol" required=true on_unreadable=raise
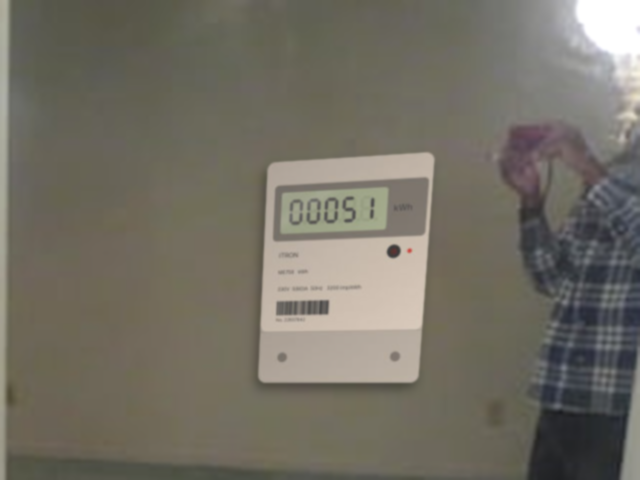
51 kWh
